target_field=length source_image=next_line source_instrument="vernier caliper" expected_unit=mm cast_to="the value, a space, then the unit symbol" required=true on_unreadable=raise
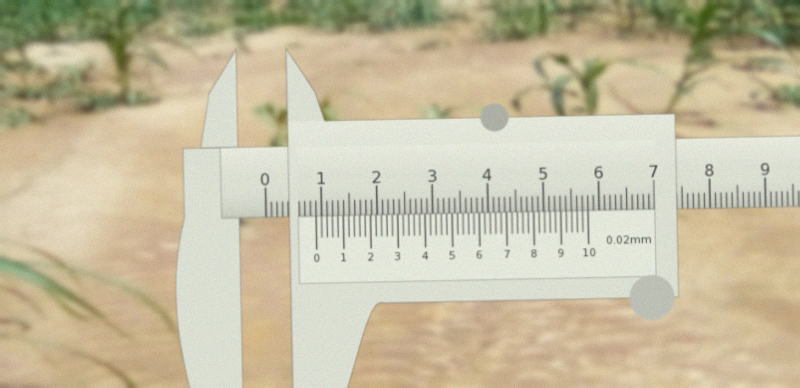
9.0 mm
